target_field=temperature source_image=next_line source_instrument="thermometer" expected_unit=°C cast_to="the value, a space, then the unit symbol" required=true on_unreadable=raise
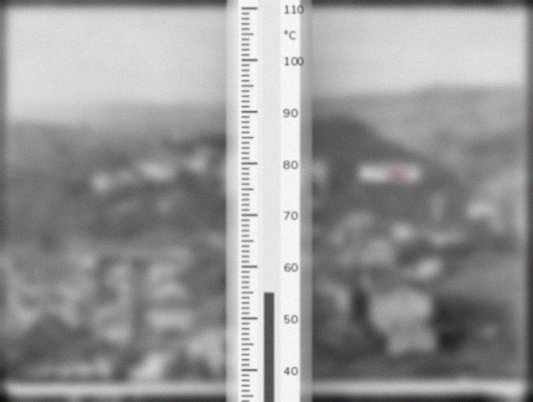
55 °C
